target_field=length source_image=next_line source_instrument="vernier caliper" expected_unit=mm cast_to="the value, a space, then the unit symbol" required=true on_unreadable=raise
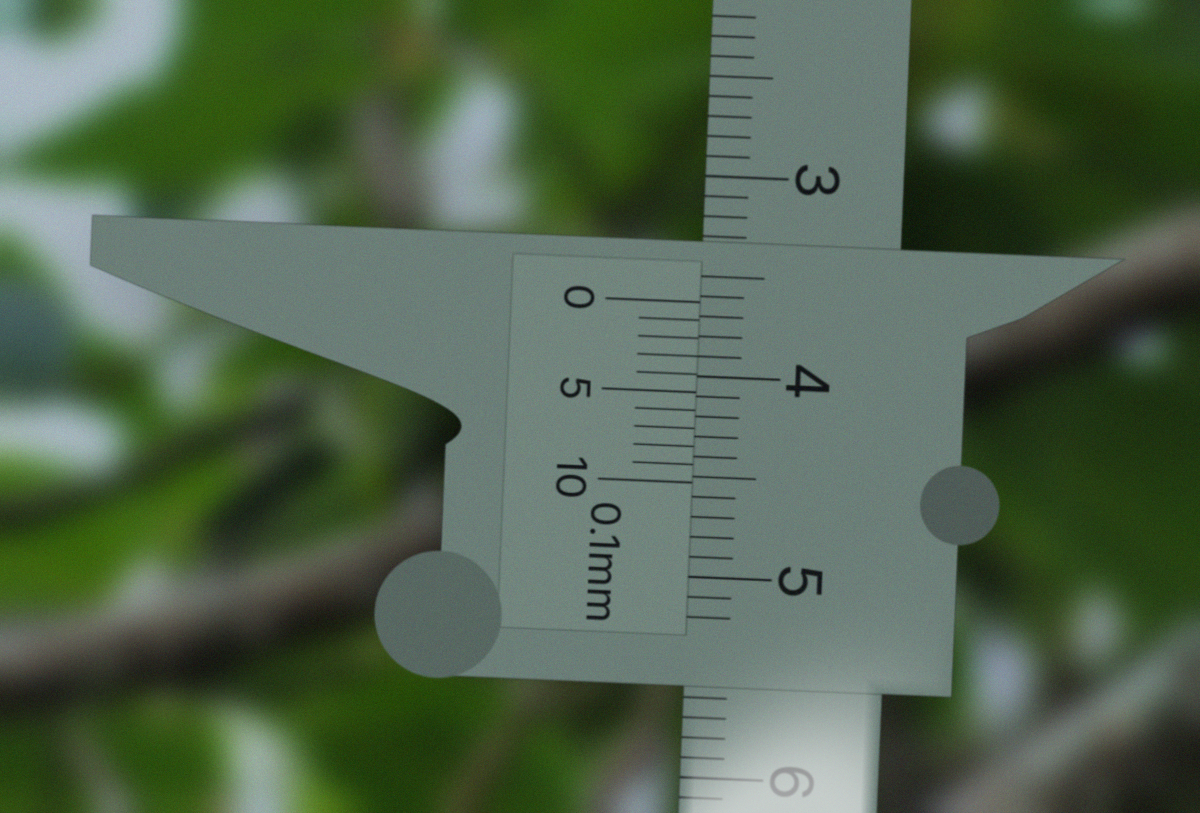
36.3 mm
